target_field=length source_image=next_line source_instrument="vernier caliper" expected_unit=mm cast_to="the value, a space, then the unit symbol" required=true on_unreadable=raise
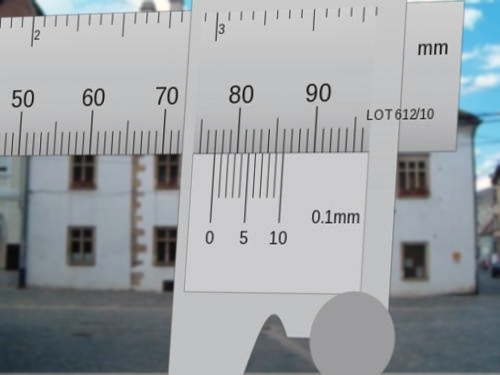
77.0 mm
